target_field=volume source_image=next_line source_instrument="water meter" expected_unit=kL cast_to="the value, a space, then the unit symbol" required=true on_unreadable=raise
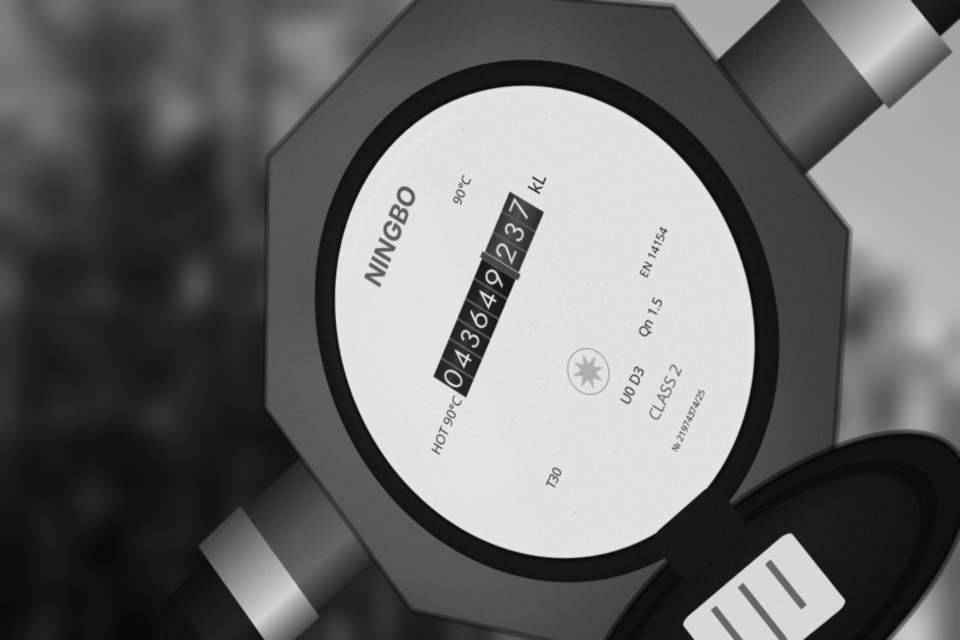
43649.237 kL
